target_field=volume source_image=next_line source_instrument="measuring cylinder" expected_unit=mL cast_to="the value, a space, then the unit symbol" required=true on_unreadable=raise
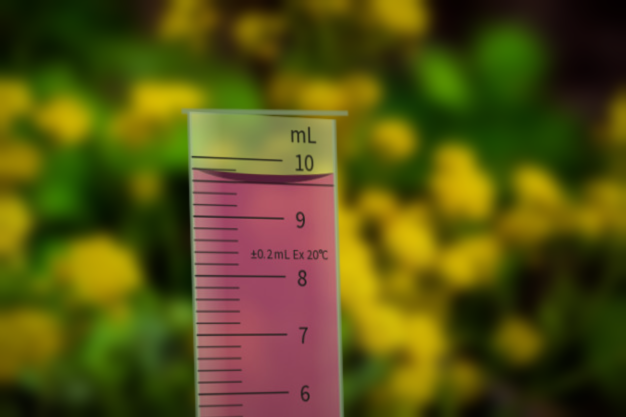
9.6 mL
